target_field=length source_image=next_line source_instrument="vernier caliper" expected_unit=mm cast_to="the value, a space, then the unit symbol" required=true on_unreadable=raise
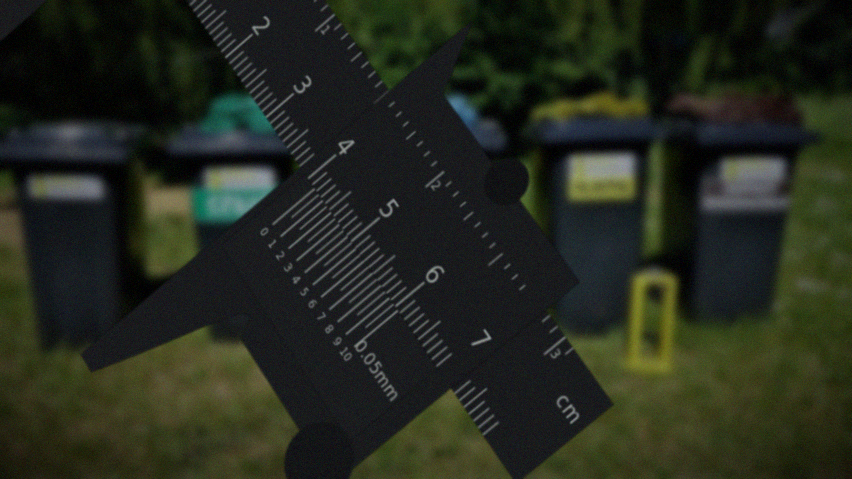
41.6 mm
